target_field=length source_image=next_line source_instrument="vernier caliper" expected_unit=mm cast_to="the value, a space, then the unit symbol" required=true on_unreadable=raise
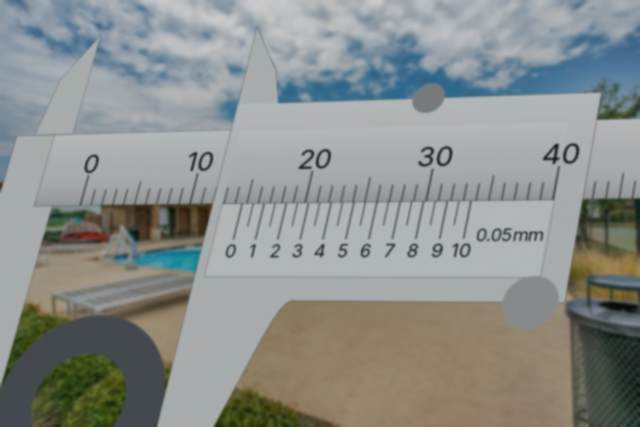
14.6 mm
